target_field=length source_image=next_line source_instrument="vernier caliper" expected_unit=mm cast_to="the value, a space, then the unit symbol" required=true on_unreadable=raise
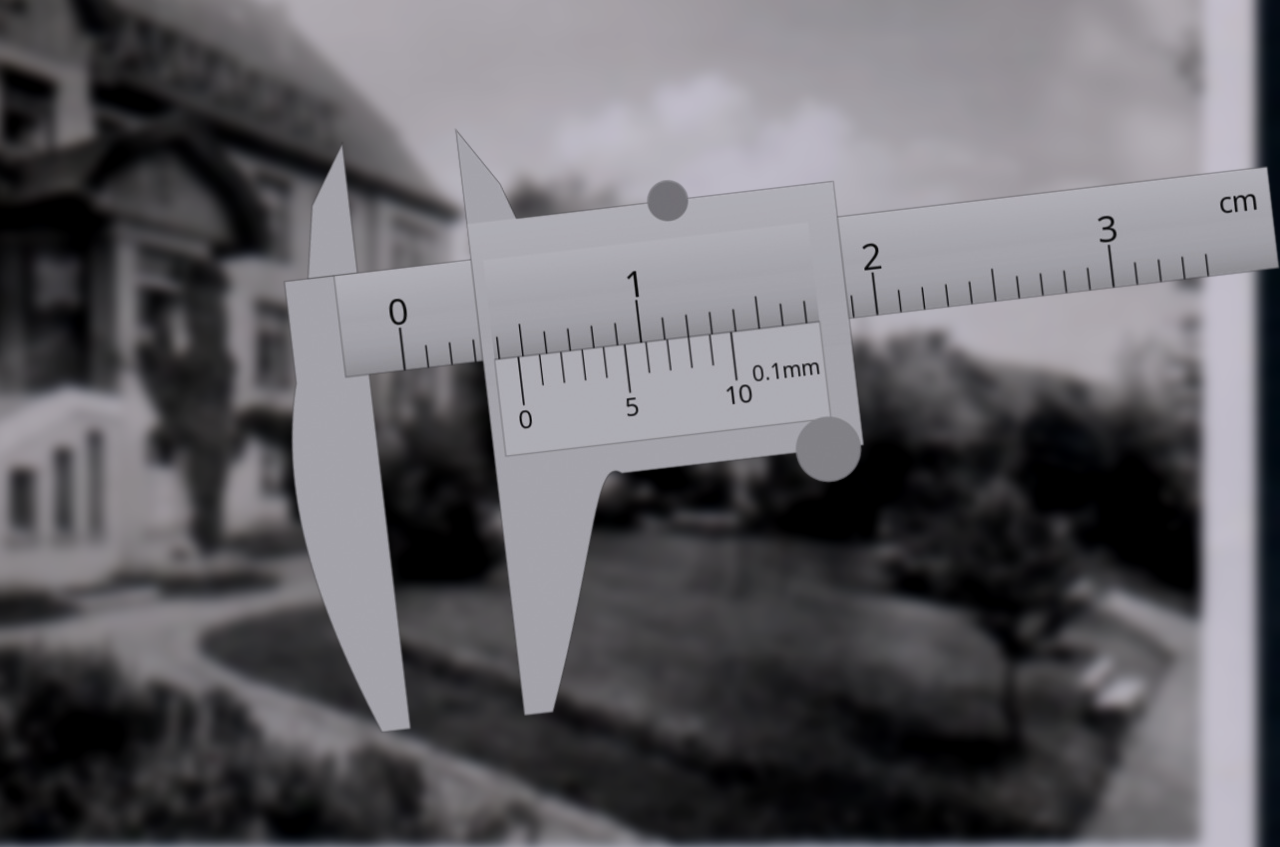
4.8 mm
